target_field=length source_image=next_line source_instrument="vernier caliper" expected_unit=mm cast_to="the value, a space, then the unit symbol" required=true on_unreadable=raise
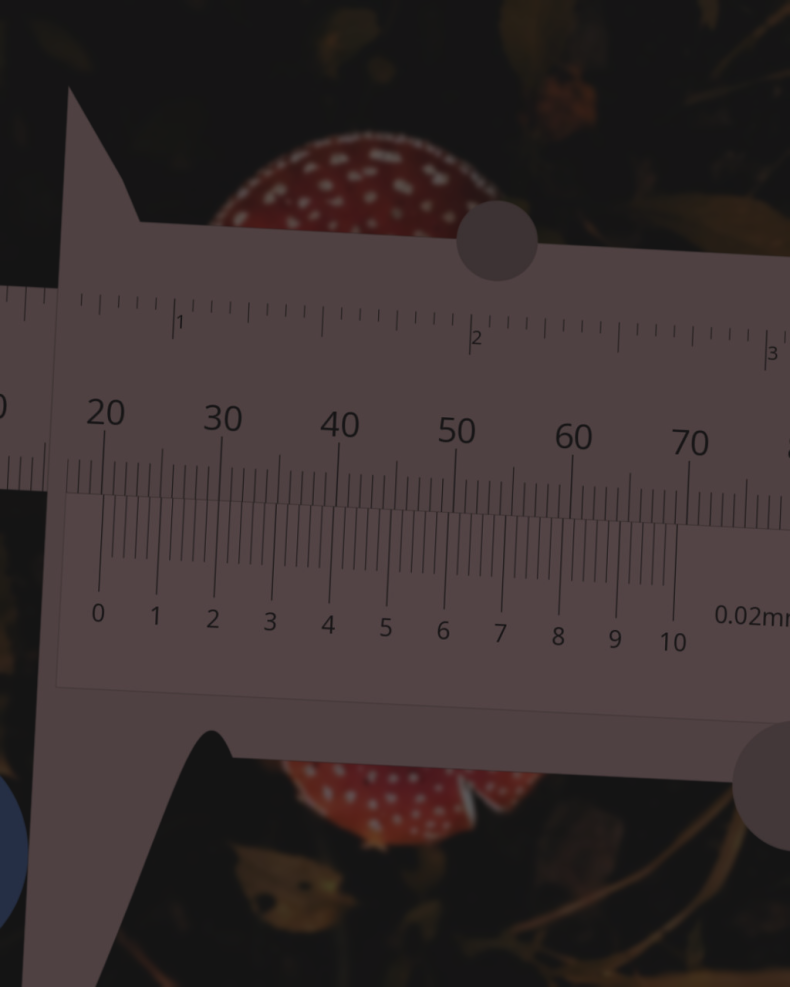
20.2 mm
